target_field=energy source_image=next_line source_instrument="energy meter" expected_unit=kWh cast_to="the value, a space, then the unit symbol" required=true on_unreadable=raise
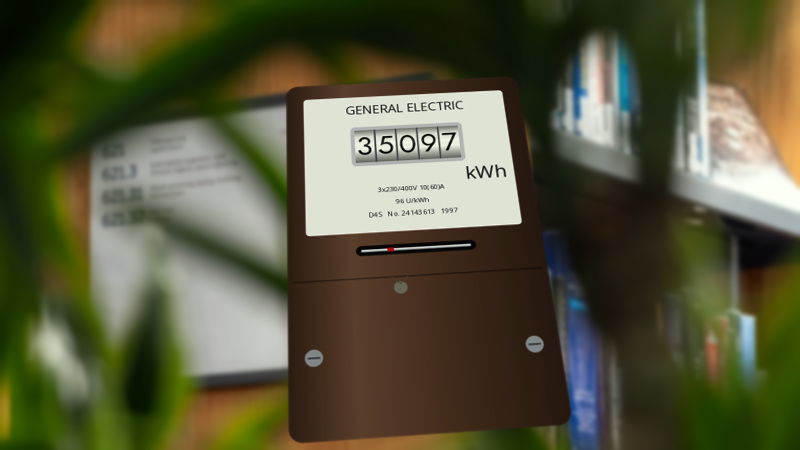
35097 kWh
